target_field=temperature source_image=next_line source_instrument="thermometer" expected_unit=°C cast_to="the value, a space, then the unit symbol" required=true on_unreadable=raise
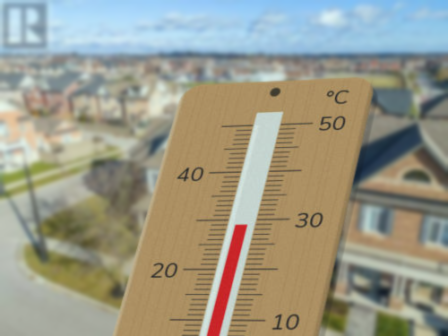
29 °C
